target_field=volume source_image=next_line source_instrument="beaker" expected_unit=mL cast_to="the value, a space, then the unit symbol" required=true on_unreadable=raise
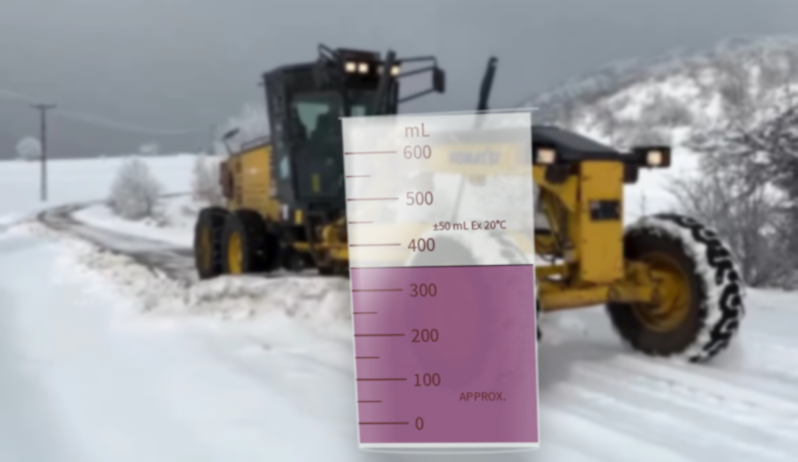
350 mL
